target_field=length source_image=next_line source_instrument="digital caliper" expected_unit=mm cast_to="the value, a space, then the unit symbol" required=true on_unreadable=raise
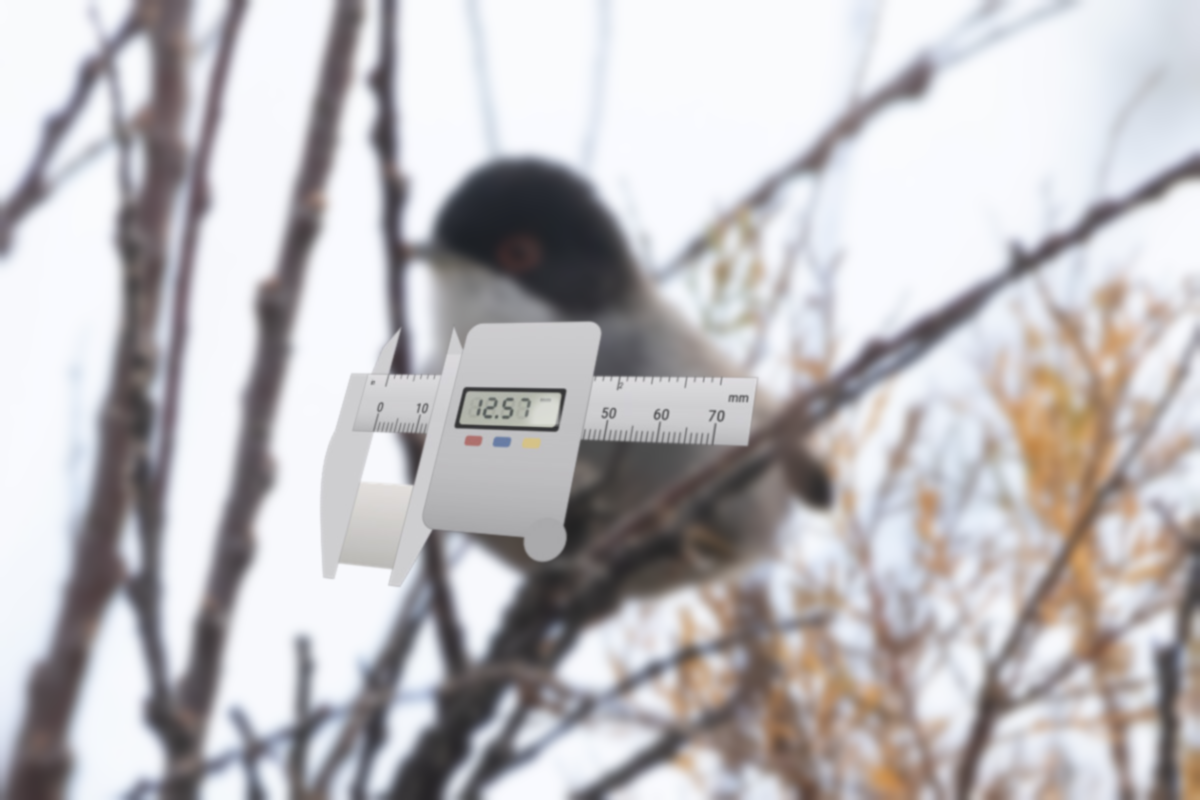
12.57 mm
